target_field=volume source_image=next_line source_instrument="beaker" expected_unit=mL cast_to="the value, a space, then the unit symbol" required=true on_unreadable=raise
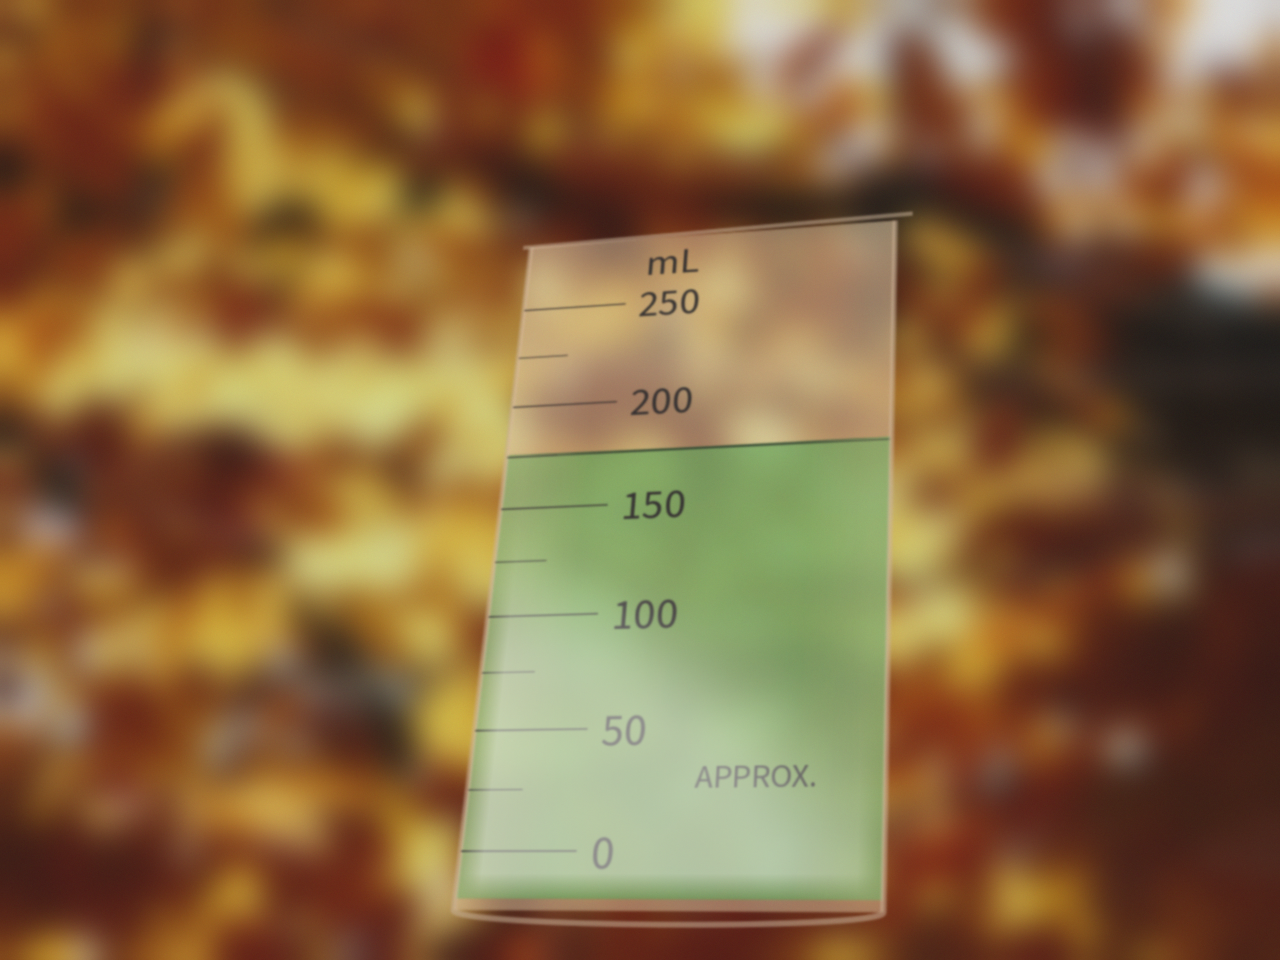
175 mL
